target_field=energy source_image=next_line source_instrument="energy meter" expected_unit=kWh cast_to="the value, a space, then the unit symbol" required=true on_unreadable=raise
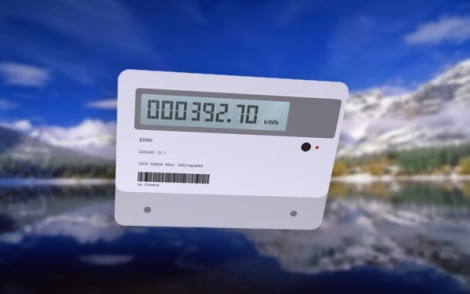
392.70 kWh
